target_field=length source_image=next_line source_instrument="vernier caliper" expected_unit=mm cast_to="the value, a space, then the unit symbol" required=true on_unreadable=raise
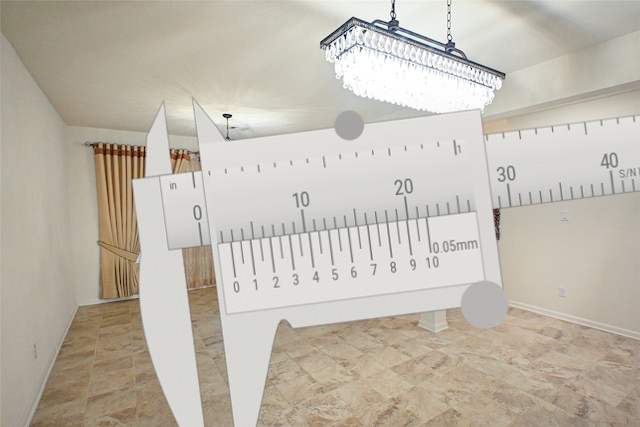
2.8 mm
